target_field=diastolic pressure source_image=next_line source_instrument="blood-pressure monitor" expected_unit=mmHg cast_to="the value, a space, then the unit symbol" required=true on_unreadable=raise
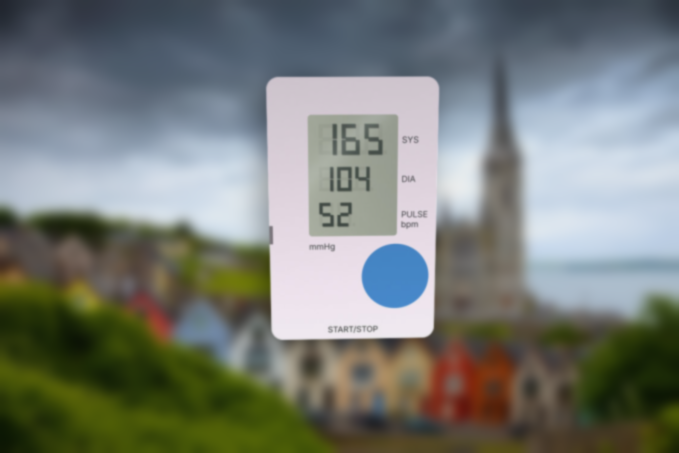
104 mmHg
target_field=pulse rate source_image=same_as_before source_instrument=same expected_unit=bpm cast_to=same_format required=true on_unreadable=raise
52 bpm
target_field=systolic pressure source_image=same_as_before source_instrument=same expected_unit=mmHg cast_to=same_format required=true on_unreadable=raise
165 mmHg
